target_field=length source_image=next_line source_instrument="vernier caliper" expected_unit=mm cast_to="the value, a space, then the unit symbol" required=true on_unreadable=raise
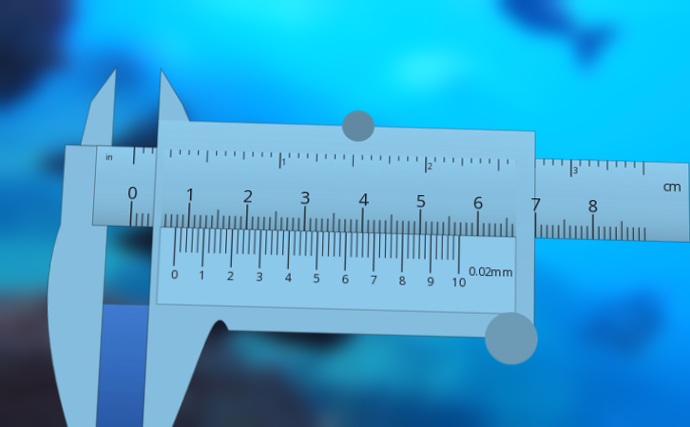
7.8 mm
